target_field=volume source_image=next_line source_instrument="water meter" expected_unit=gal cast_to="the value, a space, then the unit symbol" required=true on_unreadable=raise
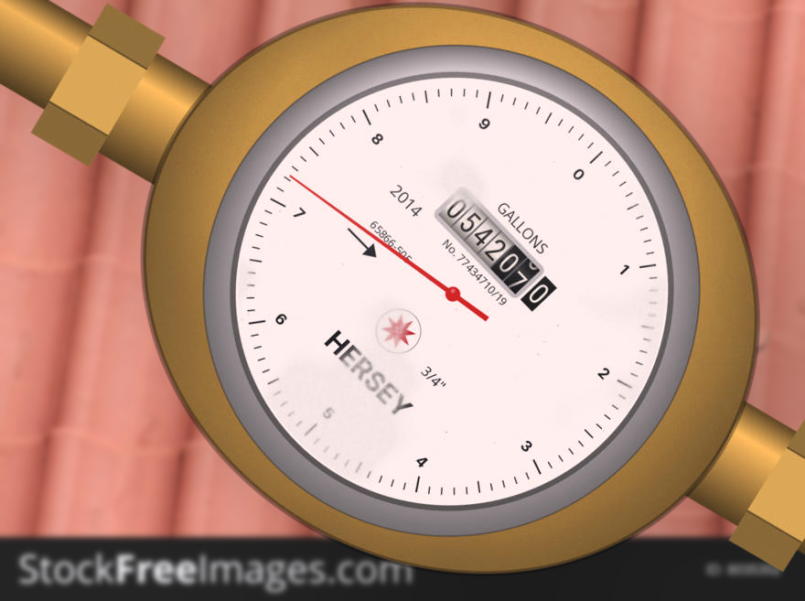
542067.2 gal
